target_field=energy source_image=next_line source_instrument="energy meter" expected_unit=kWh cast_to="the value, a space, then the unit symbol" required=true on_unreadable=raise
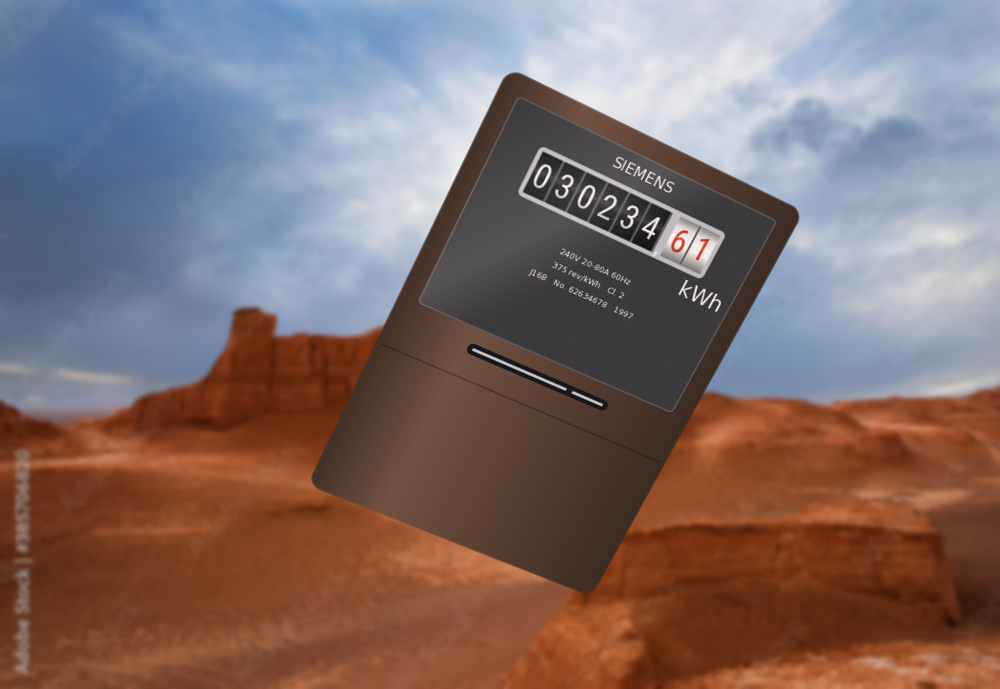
30234.61 kWh
